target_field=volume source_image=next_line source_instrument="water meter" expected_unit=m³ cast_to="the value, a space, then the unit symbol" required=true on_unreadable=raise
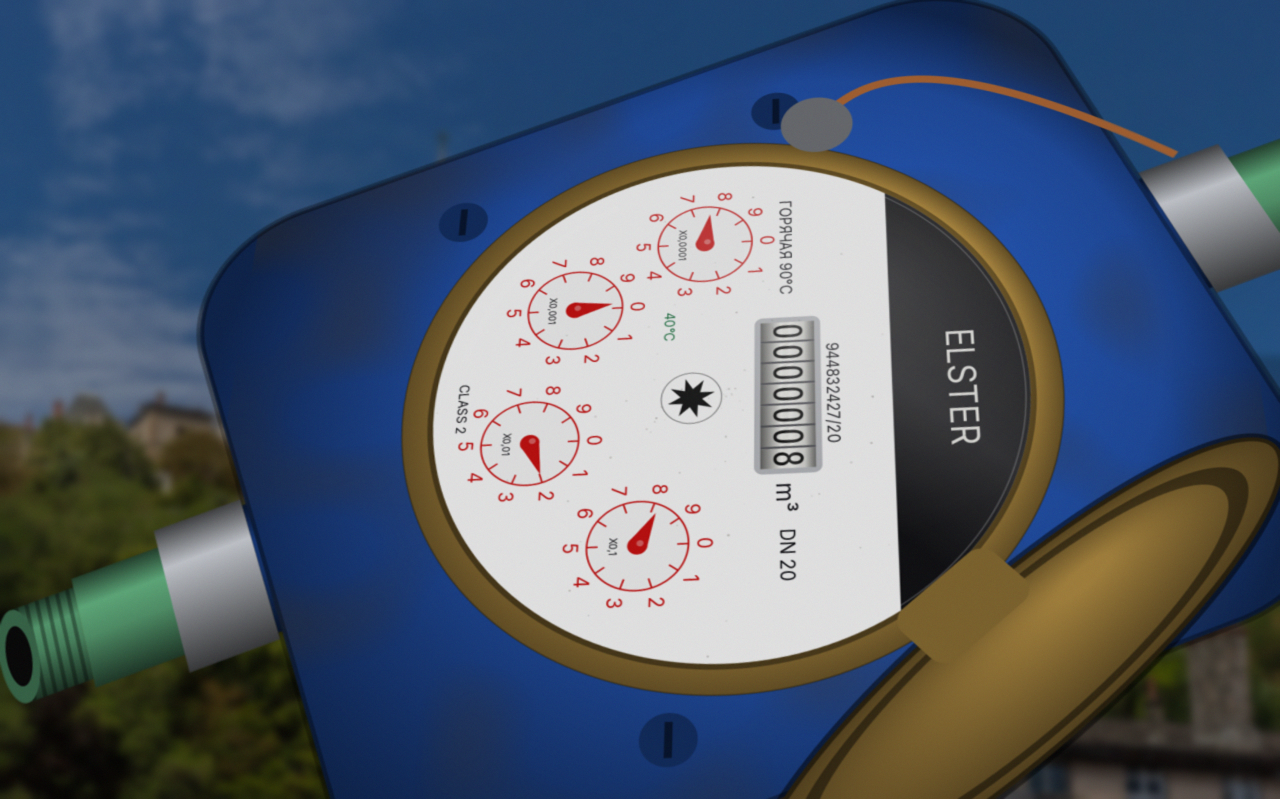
8.8197 m³
